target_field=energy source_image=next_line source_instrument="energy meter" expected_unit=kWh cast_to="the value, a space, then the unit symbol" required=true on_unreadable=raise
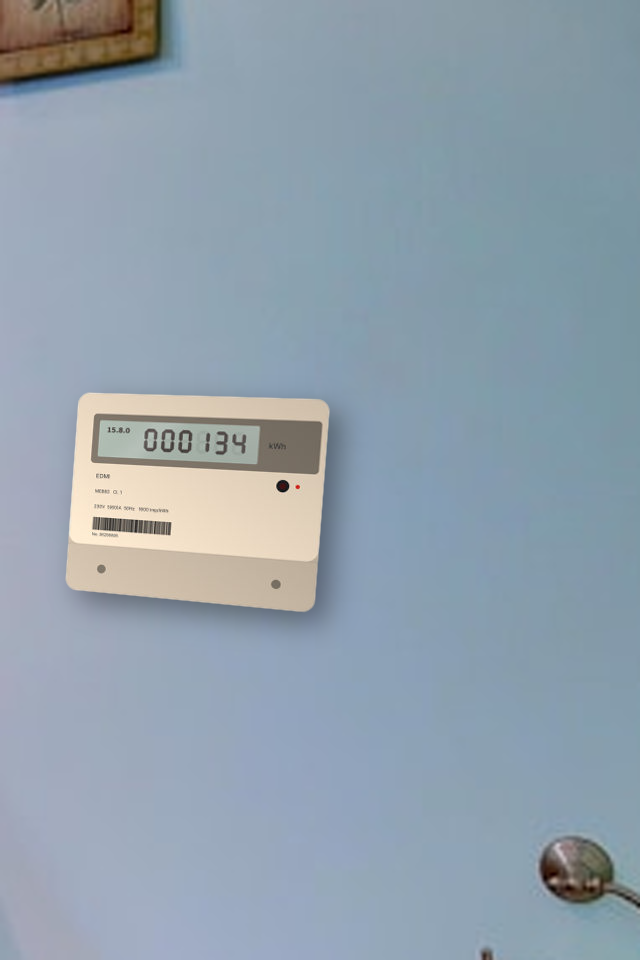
134 kWh
